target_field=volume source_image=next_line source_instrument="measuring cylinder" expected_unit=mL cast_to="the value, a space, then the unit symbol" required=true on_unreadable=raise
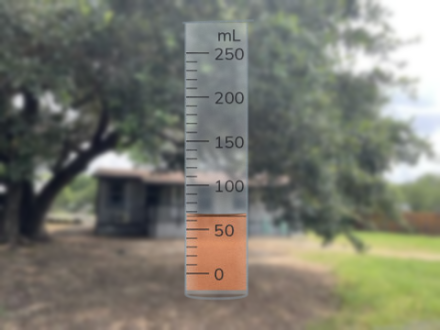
65 mL
